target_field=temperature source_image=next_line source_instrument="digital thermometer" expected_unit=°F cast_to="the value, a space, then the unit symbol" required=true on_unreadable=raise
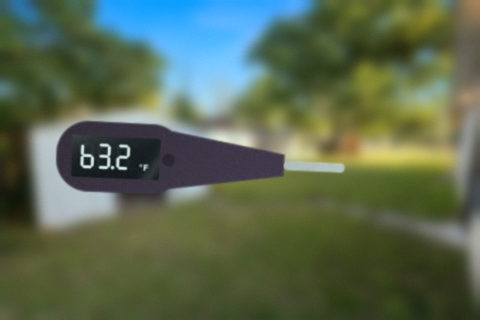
63.2 °F
